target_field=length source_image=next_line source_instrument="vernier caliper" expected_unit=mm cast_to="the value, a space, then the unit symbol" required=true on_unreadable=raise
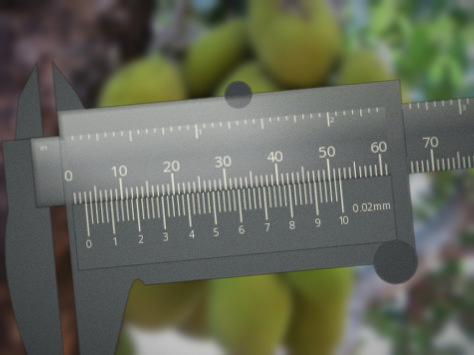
3.0 mm
